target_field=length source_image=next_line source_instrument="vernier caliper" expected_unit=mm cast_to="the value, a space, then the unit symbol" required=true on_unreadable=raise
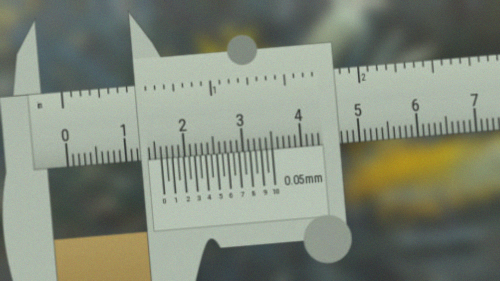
16.0 mm
